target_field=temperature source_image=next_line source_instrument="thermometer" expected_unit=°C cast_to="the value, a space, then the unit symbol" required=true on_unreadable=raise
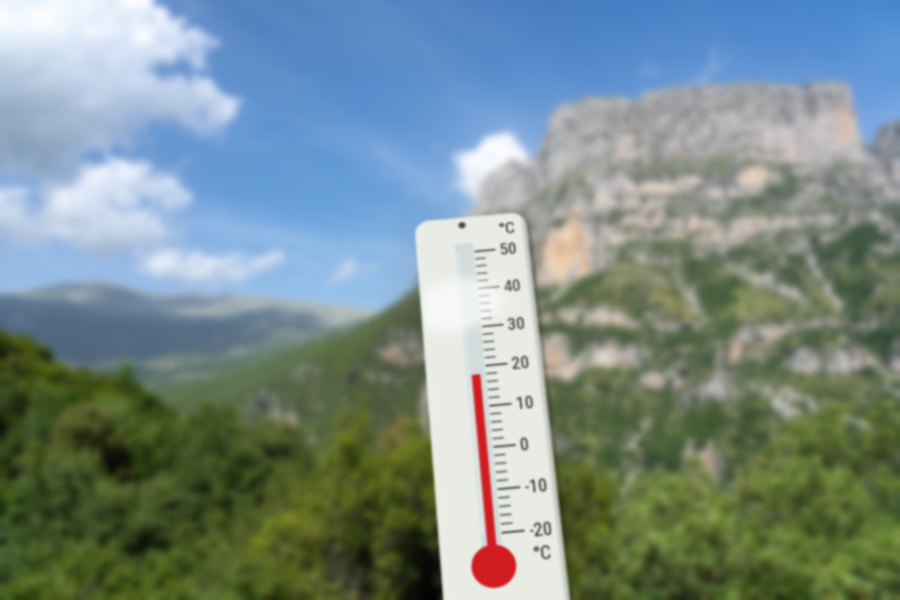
18 °C
